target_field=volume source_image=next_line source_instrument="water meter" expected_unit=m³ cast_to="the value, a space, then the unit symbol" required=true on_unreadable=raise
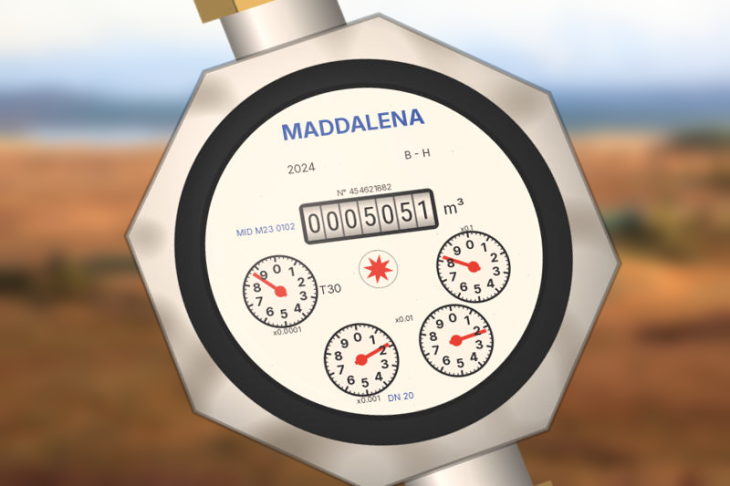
5051.8218 m³
